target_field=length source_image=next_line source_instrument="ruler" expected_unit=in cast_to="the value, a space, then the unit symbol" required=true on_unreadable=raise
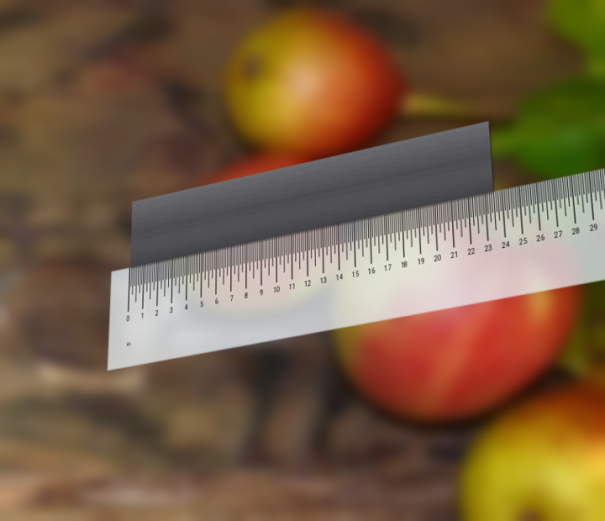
23.5 in
